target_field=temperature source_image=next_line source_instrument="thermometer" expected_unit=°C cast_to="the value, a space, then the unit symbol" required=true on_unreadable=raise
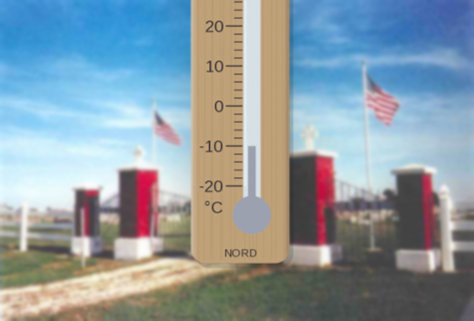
-10 °C
